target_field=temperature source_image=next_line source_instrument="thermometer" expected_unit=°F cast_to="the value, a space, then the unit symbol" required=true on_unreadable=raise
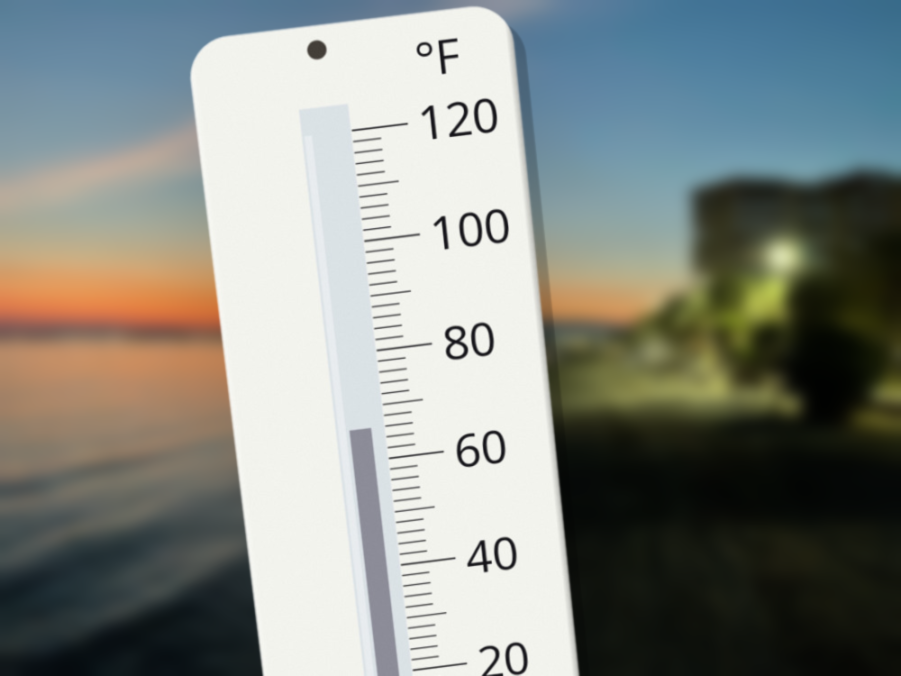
66 °F
